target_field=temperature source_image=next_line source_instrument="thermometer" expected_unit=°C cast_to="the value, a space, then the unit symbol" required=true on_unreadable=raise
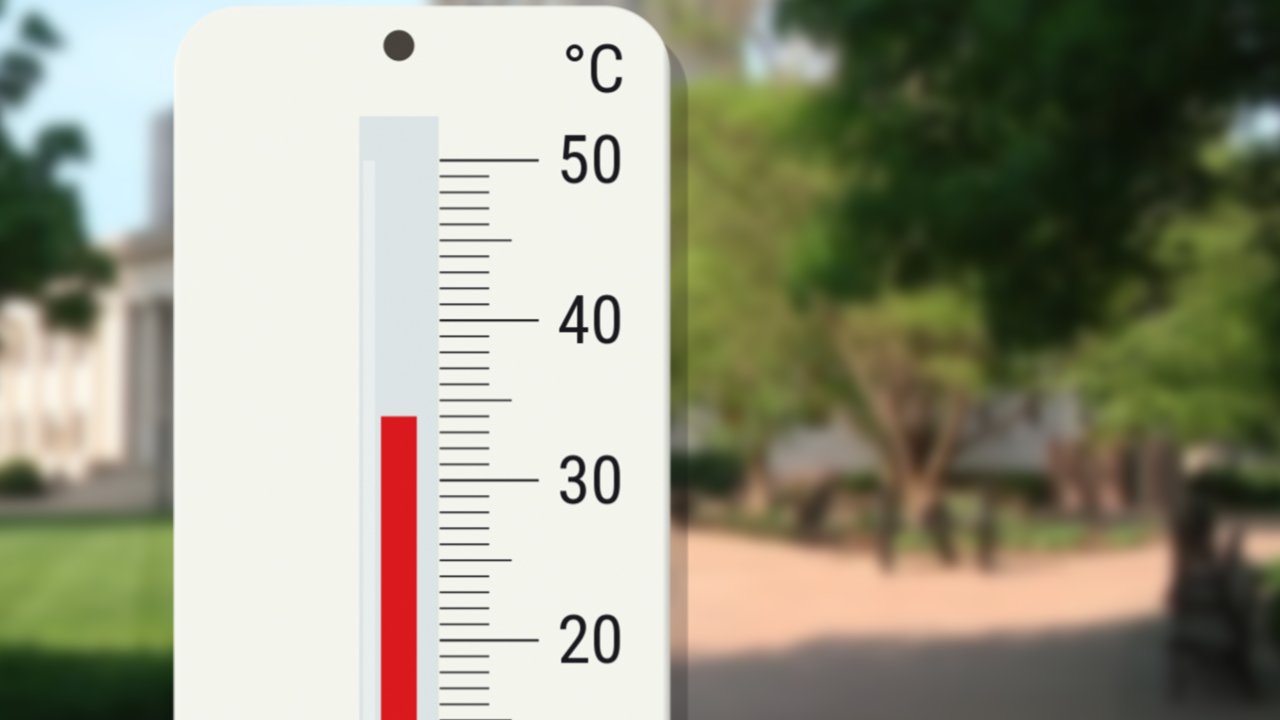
34 °C
